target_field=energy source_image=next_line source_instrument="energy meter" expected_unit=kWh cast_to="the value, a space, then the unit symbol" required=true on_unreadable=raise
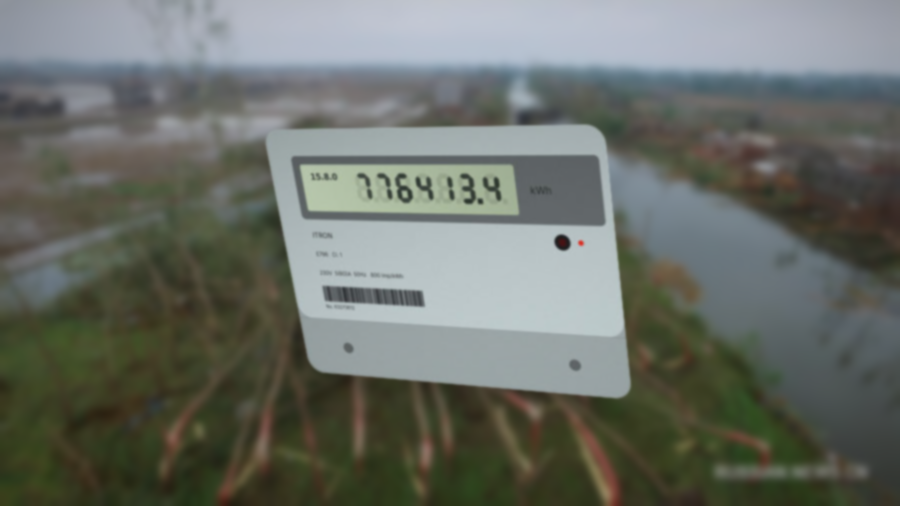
776413.4 kWh
